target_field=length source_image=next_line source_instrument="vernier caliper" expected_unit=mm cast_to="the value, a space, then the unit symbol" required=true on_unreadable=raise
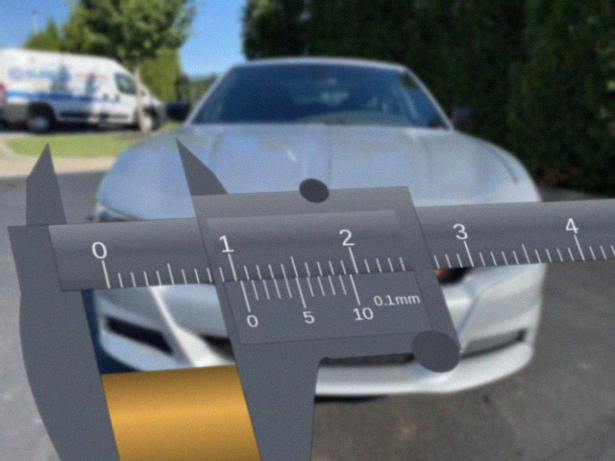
10.4 mm
